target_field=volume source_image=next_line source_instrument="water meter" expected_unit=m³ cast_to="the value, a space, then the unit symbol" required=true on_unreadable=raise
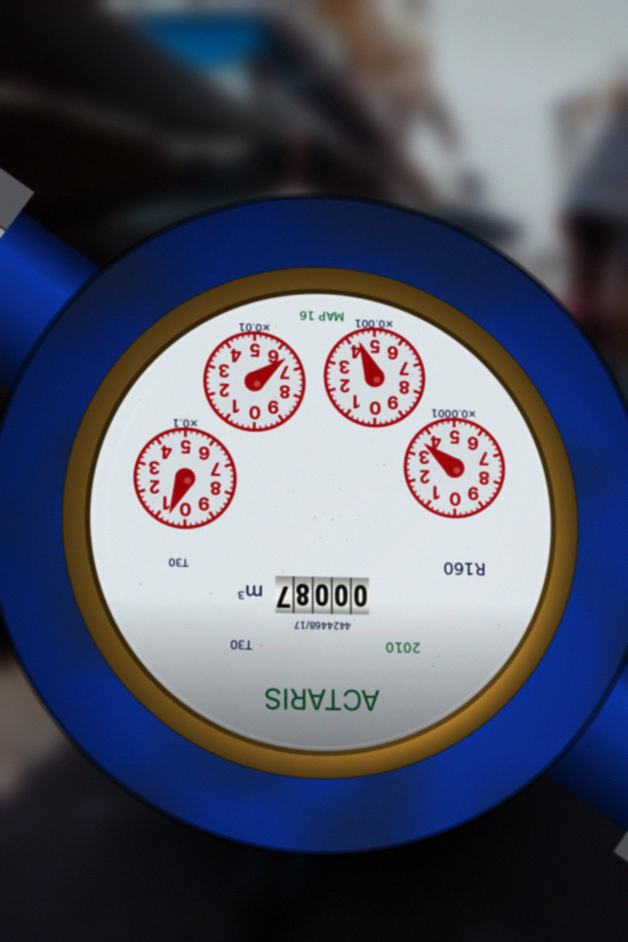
87.0643 m³
